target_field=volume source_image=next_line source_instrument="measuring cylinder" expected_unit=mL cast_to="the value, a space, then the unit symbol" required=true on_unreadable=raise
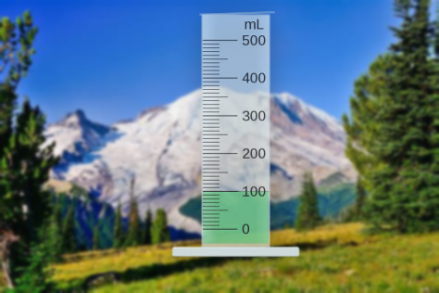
100 mL
